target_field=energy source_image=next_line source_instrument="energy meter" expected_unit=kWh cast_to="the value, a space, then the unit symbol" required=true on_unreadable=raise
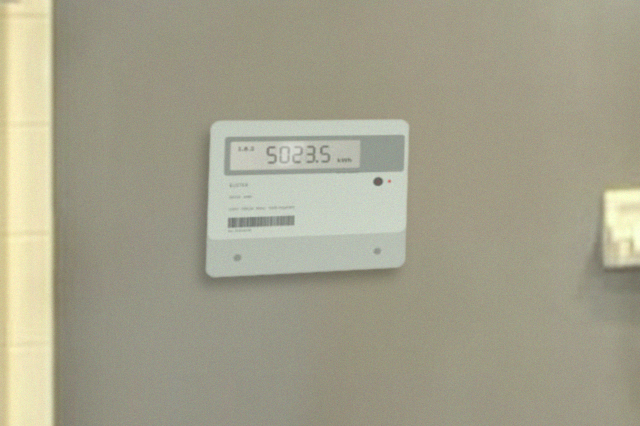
5023.5 kWh
